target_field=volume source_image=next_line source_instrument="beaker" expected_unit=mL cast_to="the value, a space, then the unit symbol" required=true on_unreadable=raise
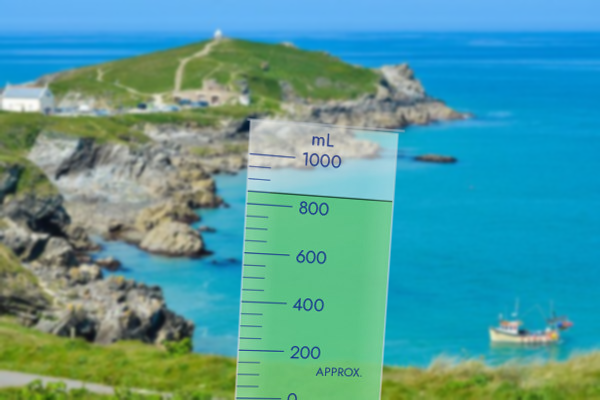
850 mL
